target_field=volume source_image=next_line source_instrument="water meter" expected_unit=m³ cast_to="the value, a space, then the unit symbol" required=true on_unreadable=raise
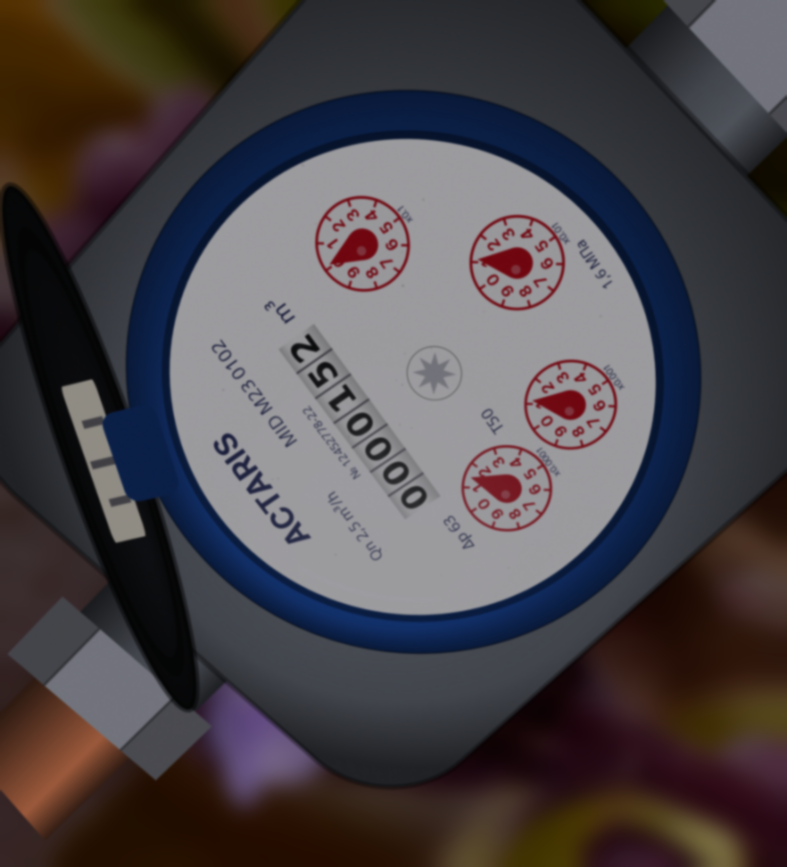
152.0111 m³
